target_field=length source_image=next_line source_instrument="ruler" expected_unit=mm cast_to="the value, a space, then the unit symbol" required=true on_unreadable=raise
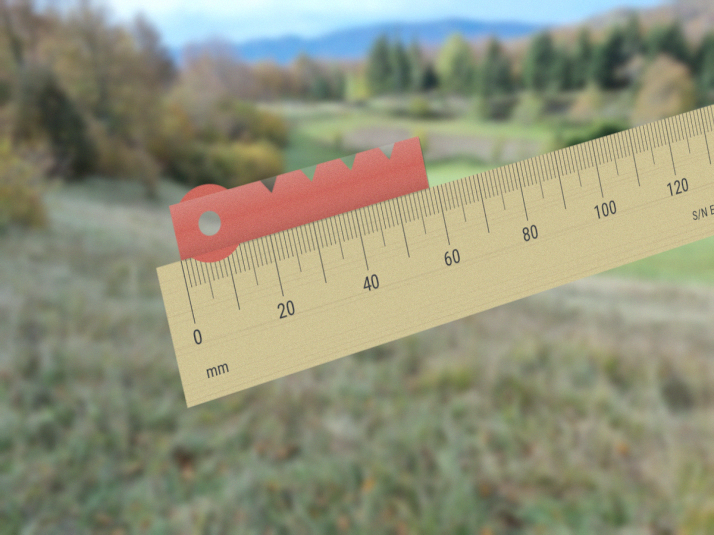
58 mm
